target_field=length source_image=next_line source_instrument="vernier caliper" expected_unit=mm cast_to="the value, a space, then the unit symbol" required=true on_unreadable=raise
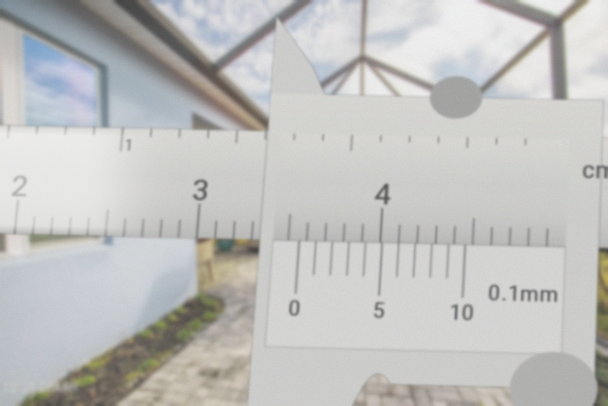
35.6 mm
